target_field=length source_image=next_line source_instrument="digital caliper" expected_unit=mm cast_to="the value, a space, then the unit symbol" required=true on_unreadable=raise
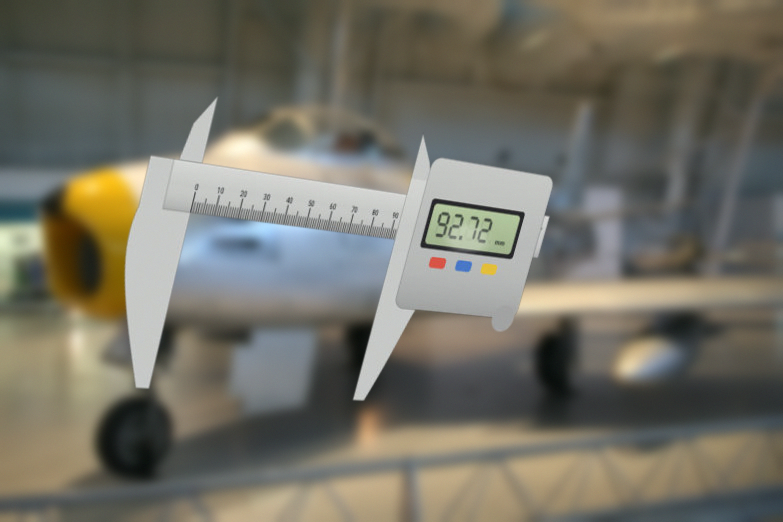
92.72 mm
